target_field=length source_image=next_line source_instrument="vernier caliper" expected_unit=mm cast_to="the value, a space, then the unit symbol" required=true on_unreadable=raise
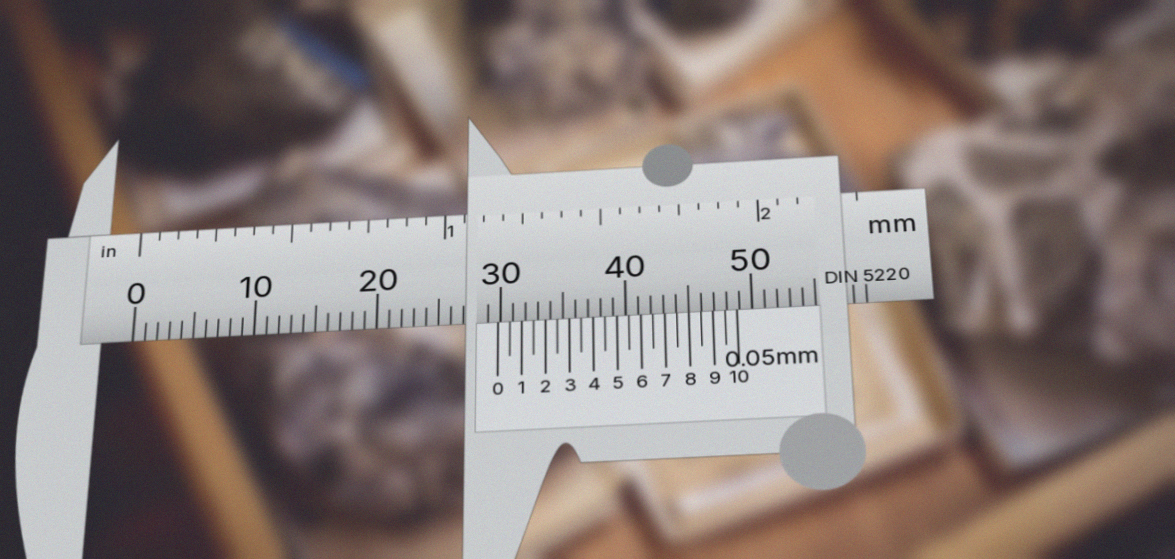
29.8 mm
